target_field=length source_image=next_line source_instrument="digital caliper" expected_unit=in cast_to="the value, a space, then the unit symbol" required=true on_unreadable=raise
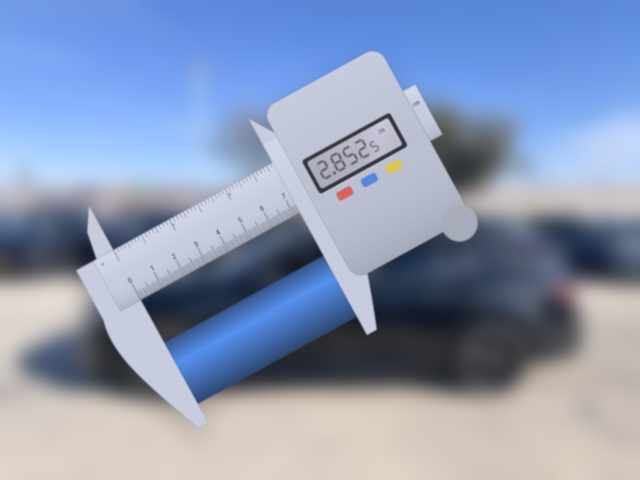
2.8525 in
